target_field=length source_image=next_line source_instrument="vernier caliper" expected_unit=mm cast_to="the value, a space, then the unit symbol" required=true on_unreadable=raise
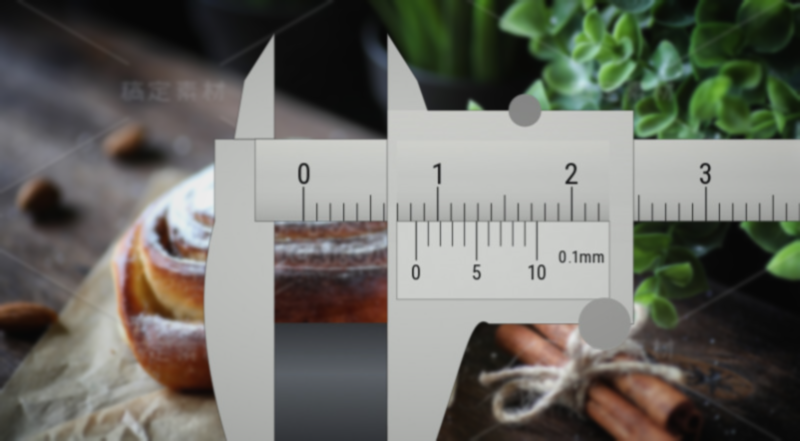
8.4 mm
